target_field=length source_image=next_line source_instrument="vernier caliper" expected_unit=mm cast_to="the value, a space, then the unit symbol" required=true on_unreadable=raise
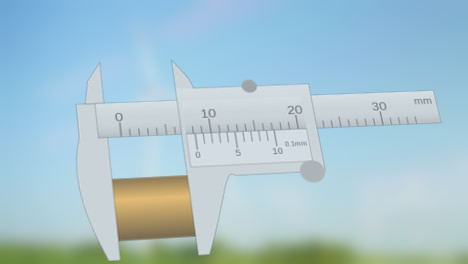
8.2 mm
